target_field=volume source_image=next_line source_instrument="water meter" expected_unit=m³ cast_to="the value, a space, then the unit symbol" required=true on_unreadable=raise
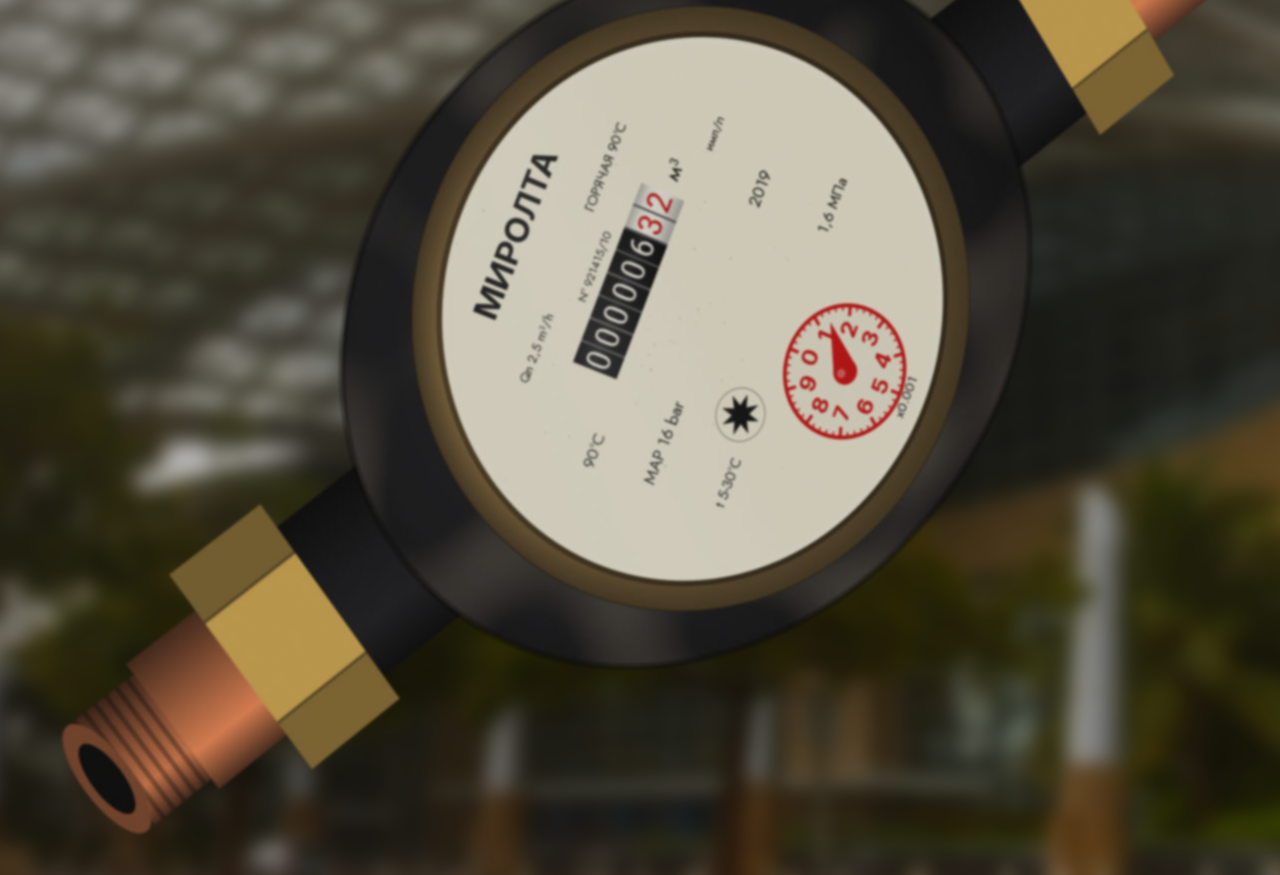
6.321 m³
